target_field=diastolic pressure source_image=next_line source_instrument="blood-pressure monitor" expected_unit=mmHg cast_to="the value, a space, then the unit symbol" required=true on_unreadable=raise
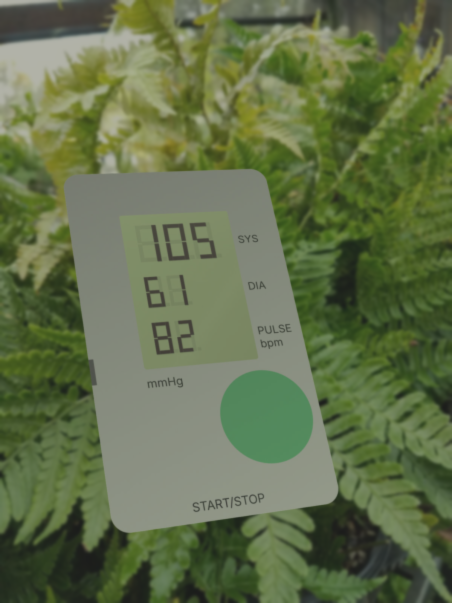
61 mmHg
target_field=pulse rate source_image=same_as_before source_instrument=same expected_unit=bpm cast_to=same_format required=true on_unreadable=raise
82 bpm
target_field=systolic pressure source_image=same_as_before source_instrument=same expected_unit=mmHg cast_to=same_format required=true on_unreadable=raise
105 mmHg
